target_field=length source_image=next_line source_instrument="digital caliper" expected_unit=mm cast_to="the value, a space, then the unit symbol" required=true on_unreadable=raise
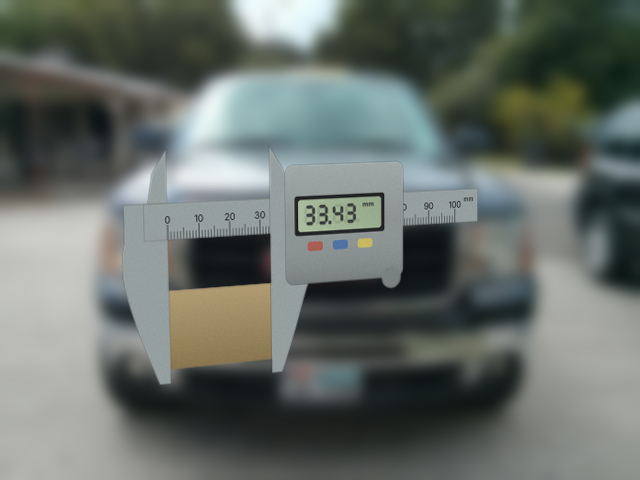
33.43 mm
